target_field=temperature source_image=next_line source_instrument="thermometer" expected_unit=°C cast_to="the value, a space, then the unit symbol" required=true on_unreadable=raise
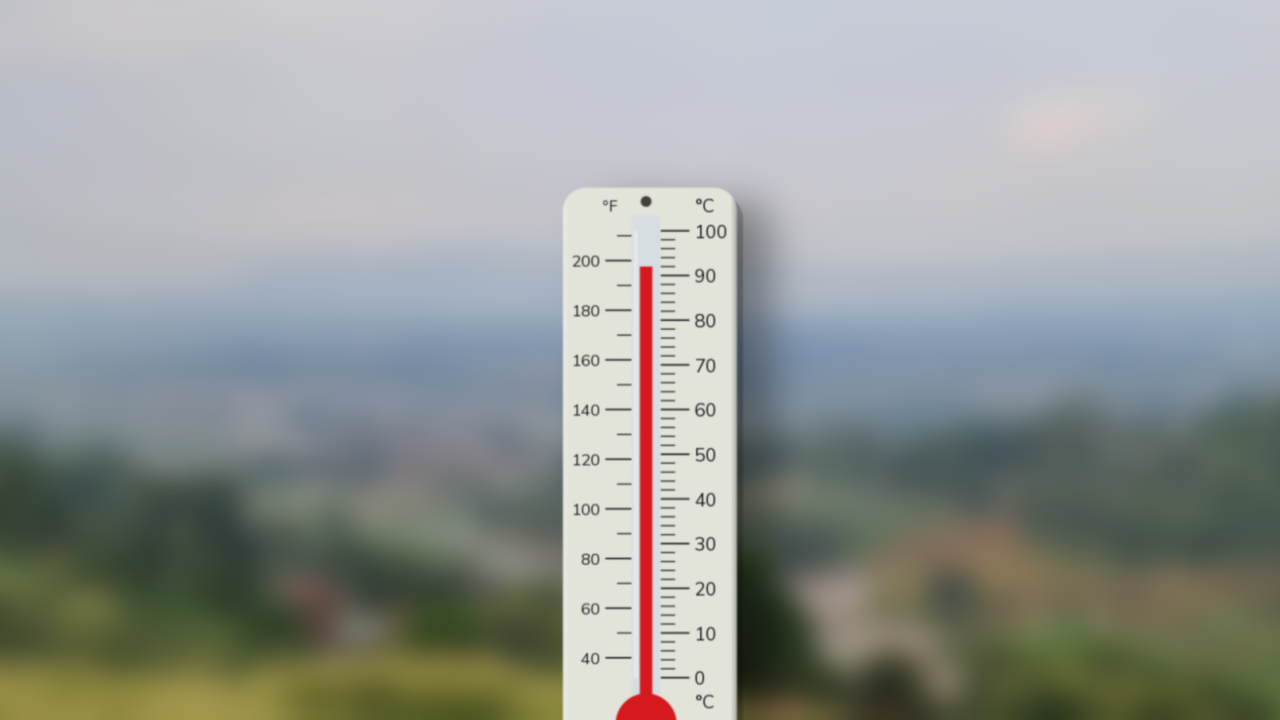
92 °C
